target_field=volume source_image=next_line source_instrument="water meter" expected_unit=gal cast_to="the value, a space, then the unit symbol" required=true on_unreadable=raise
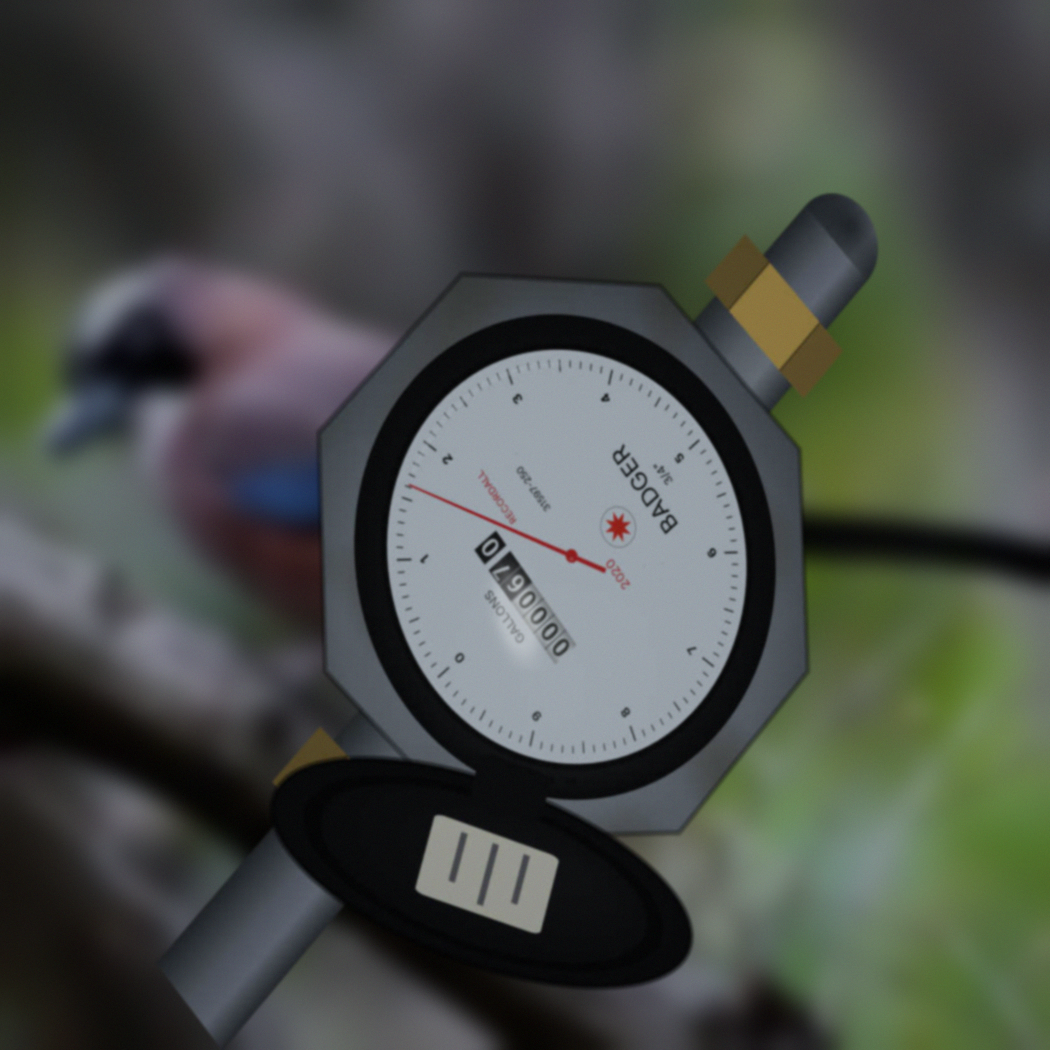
671.6 gal
